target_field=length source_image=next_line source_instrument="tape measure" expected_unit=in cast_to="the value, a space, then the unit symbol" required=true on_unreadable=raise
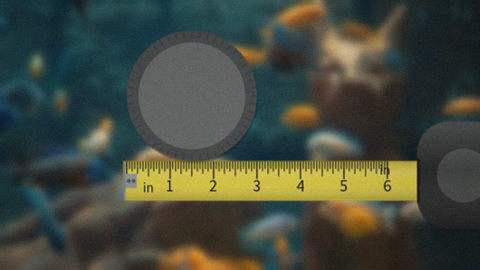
3 in
